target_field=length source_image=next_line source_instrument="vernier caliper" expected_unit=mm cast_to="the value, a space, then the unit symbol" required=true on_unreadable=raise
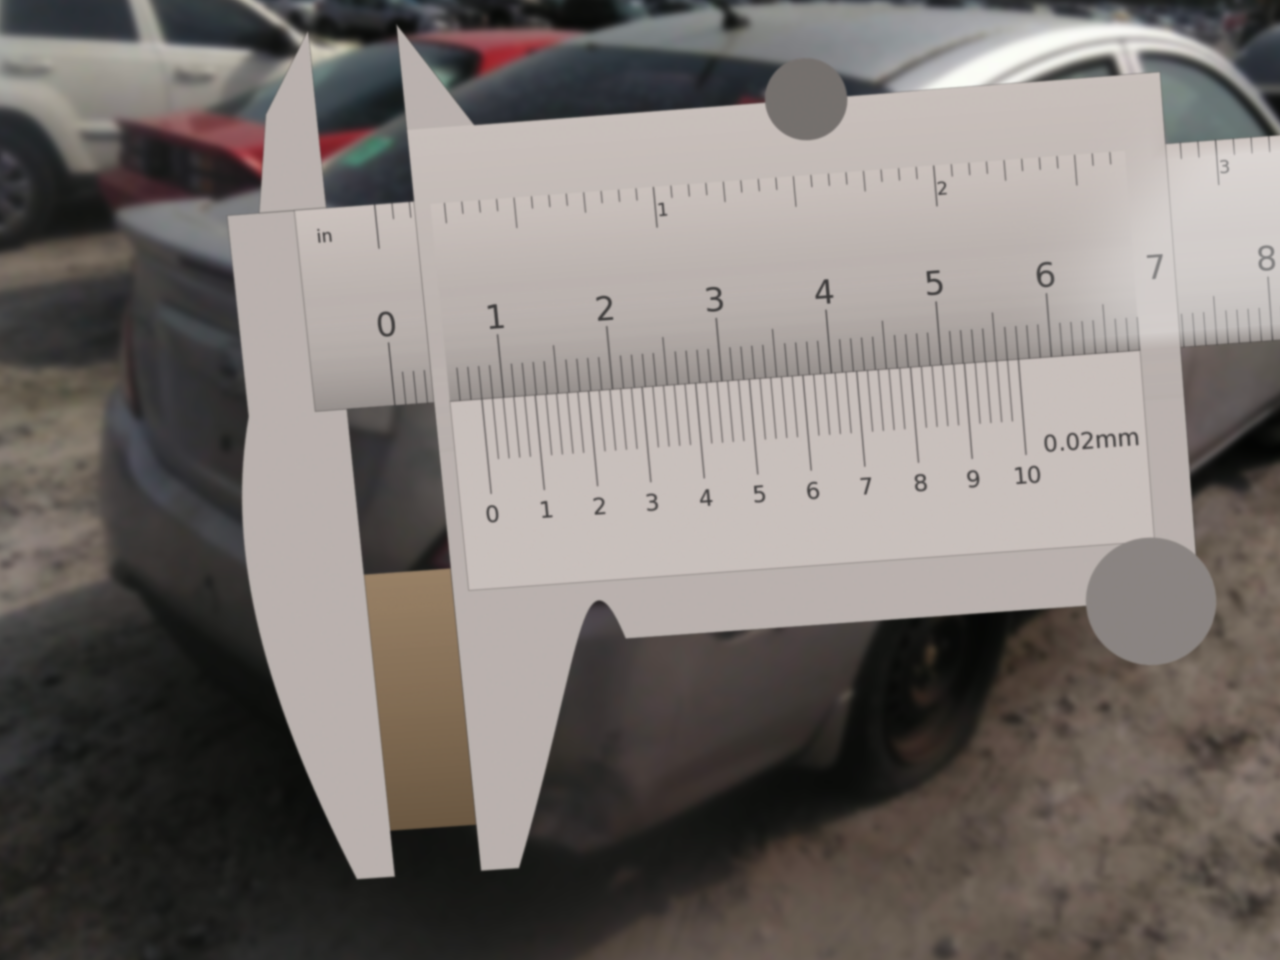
8.0 mm
